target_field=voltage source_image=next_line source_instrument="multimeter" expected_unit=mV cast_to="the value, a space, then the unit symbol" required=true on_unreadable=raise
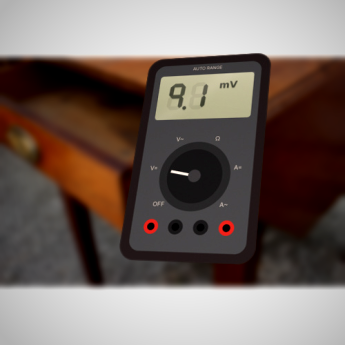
9.1 mV
